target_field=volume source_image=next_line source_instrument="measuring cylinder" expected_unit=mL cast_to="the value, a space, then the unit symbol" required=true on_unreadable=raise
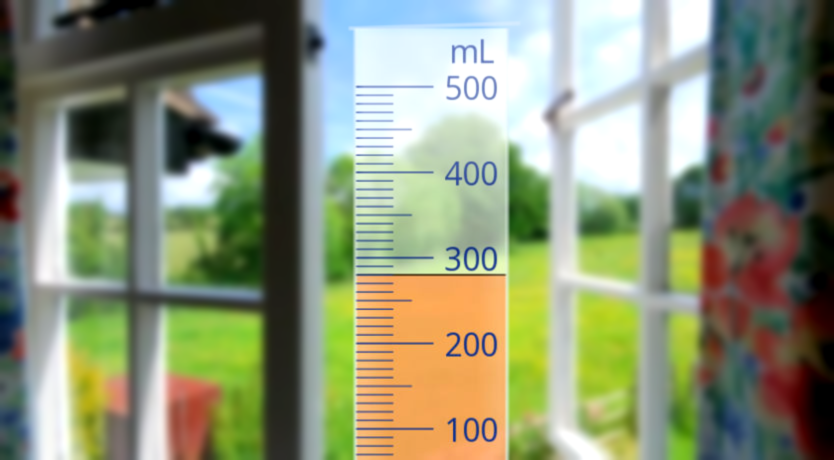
280 mL
